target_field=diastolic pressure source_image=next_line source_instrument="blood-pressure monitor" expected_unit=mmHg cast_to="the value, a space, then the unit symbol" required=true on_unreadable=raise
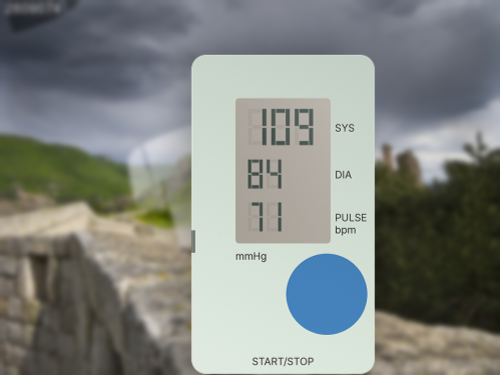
84 mmHg
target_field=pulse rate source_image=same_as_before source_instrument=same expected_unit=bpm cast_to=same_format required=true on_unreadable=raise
71 bpm
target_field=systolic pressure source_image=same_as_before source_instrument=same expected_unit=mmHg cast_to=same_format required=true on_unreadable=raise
109 mmHg
